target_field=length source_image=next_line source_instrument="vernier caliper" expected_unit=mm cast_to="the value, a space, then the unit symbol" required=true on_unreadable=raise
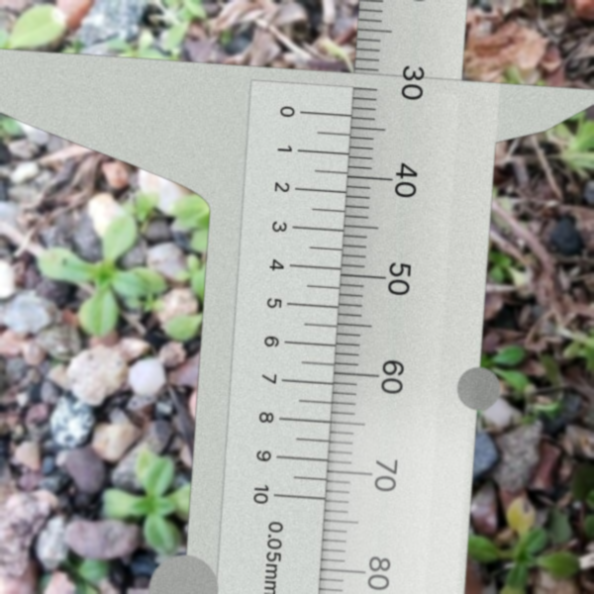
33.8 mm
